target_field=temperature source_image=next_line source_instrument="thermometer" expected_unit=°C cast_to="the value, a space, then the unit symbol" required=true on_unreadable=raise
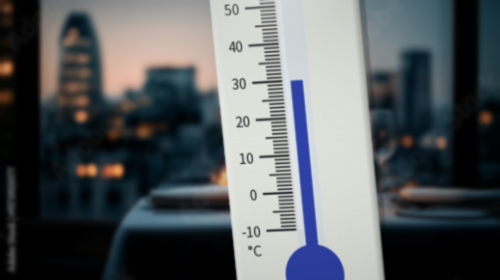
30 °C
